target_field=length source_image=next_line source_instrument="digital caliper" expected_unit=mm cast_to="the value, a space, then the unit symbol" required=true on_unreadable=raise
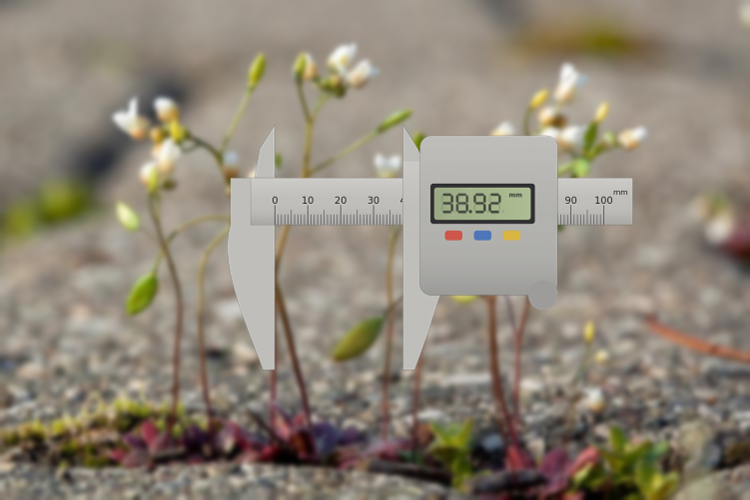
38.92 mm
